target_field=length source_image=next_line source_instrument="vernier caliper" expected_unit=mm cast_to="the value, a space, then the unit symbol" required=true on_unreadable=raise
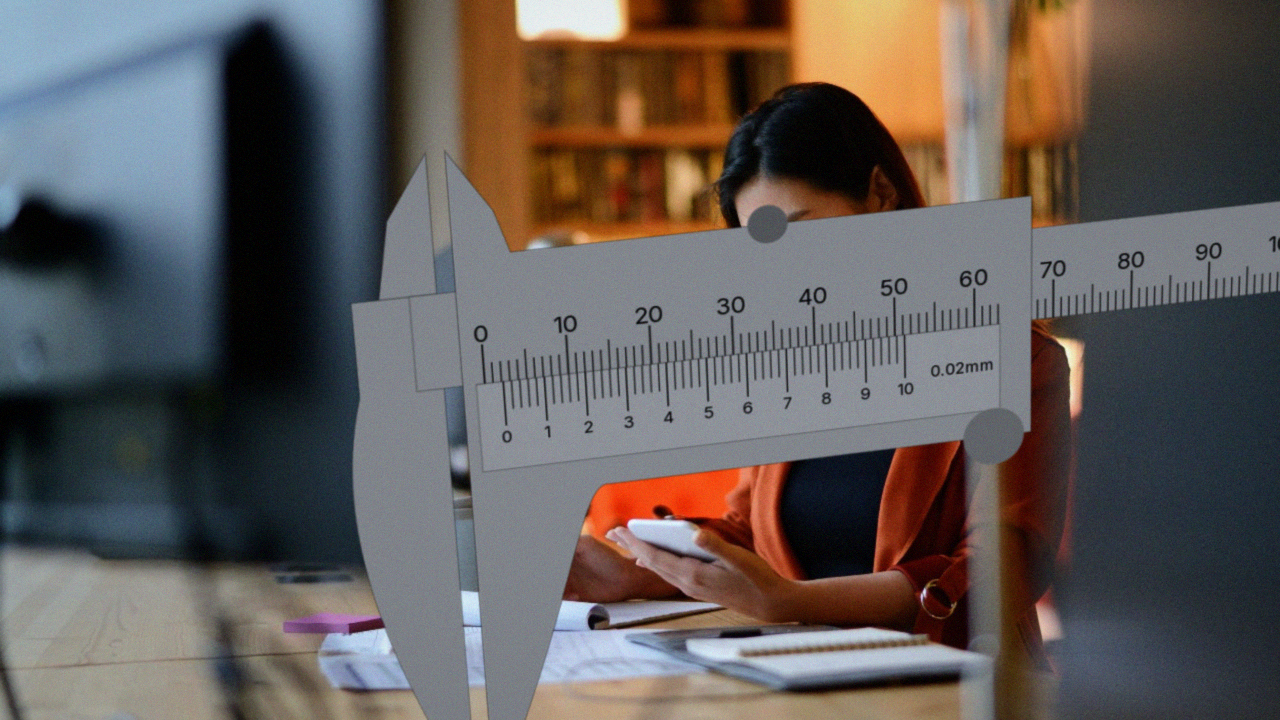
2.2 mm
